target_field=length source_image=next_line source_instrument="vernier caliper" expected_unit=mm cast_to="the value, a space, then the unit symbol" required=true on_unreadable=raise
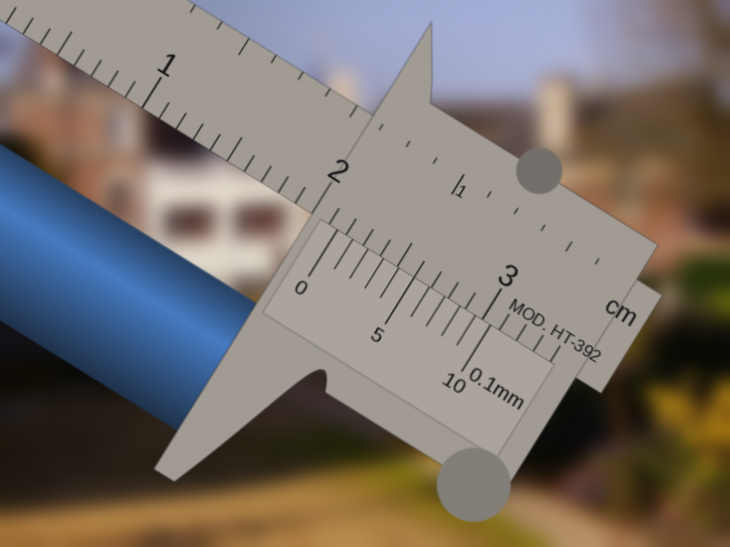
21.5 mm
